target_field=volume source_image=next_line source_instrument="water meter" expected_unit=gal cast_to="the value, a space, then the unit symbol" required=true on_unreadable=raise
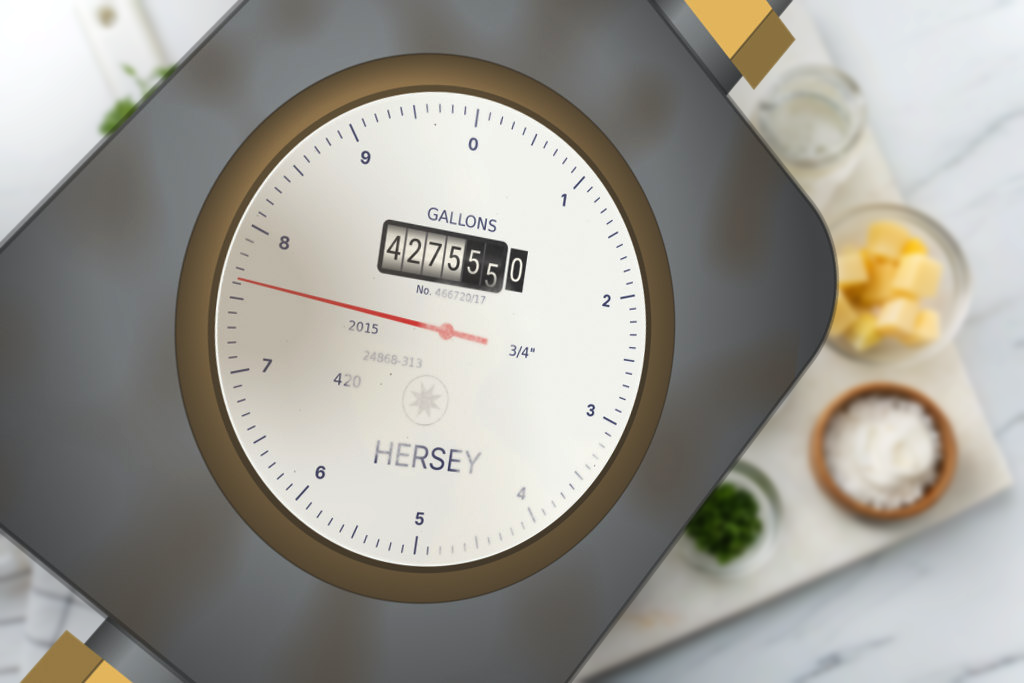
4275547.6 gal
